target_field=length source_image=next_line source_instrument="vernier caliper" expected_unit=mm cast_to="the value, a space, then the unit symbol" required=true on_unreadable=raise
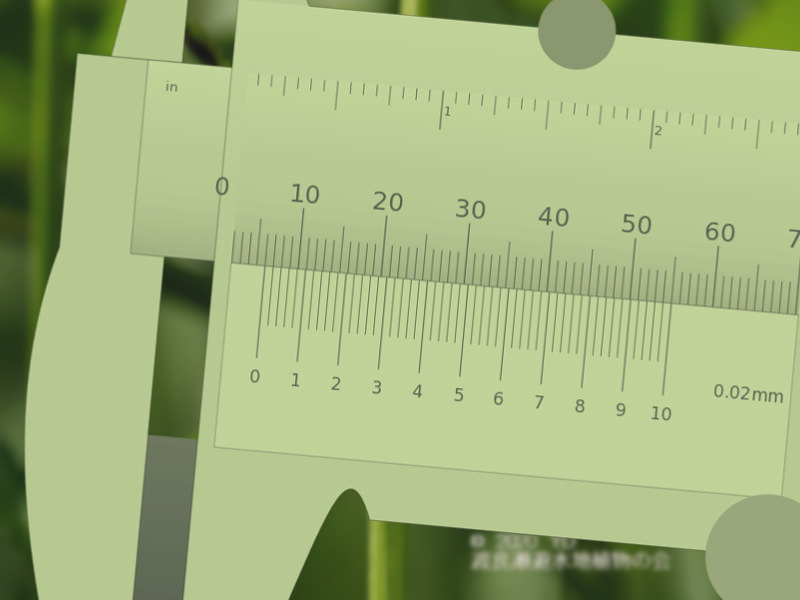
6.0 mm
